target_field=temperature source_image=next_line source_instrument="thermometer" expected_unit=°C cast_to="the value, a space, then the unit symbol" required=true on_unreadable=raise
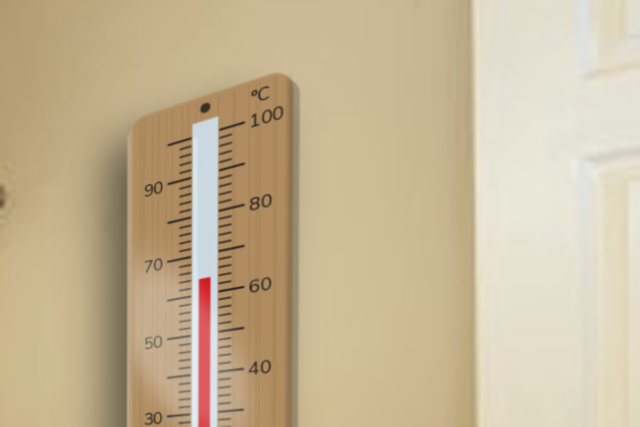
64 °C
